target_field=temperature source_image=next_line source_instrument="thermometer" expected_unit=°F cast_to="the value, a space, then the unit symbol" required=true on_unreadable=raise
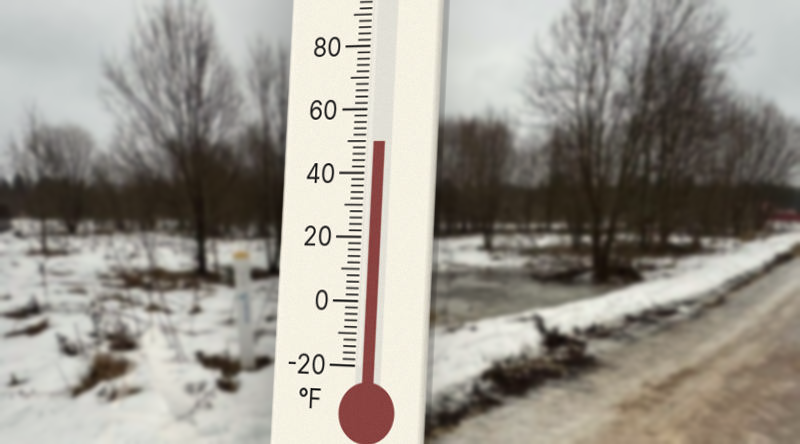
50 °F
